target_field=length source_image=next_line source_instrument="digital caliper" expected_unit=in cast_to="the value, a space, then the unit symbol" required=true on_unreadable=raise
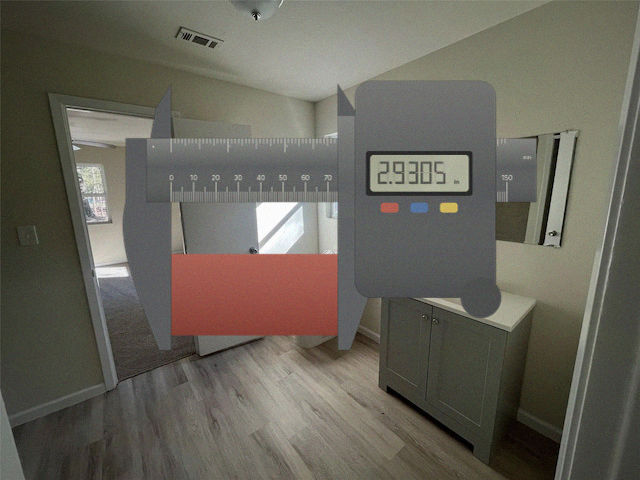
2.9305 in
